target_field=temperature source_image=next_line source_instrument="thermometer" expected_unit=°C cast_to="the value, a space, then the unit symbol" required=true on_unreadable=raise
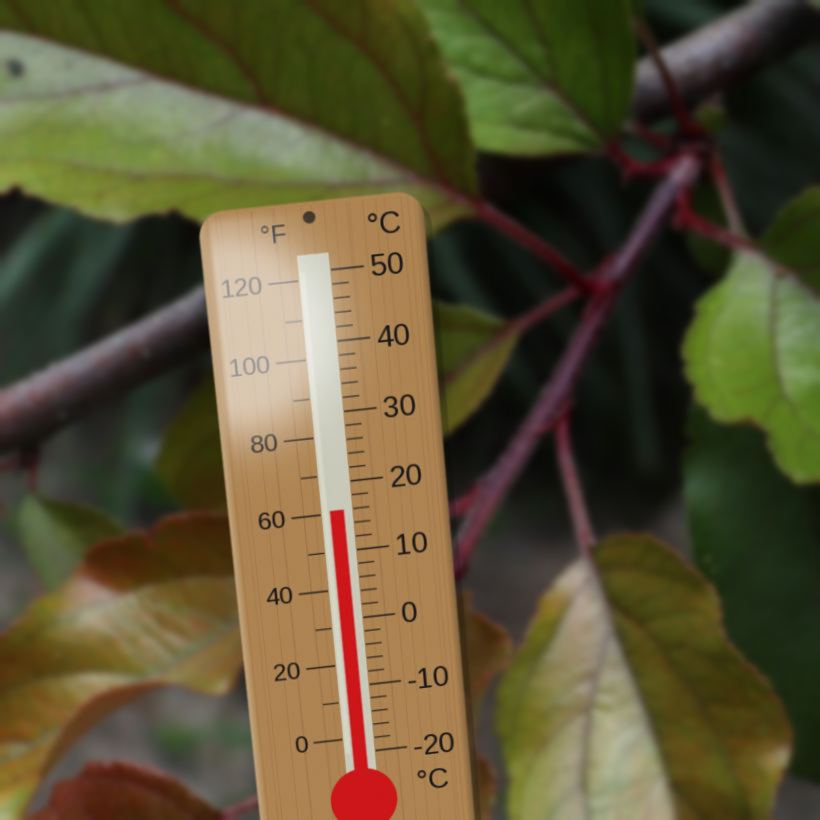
16 °C
